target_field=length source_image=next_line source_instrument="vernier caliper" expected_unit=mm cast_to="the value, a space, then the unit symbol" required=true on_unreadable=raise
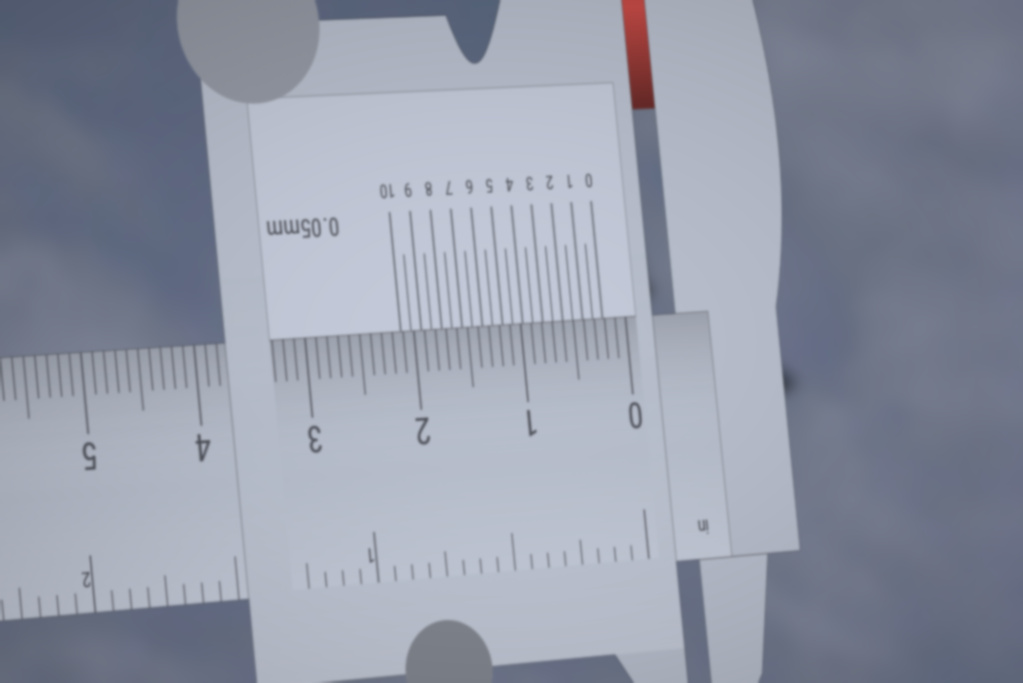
2.2 mm
